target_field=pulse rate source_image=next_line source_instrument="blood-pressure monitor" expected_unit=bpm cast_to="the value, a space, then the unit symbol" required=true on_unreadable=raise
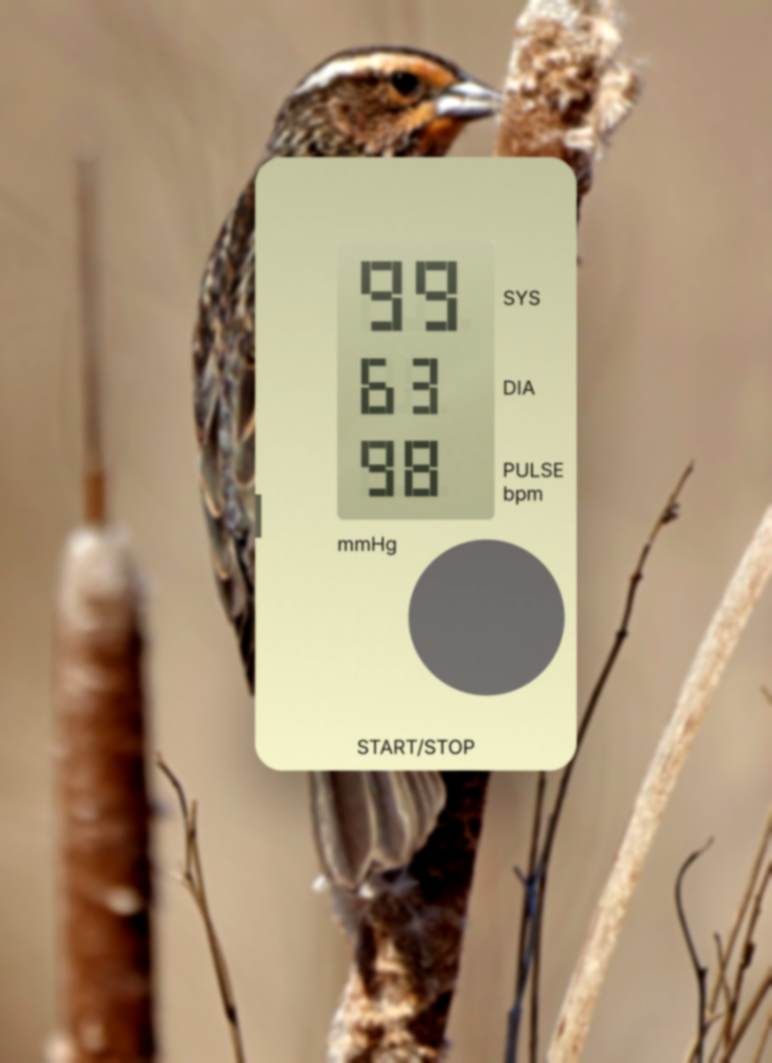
98 bpm
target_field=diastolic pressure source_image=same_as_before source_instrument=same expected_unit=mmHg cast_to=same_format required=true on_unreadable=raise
63 mmHg
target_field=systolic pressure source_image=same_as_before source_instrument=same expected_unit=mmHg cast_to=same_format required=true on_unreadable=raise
99 mmHg
